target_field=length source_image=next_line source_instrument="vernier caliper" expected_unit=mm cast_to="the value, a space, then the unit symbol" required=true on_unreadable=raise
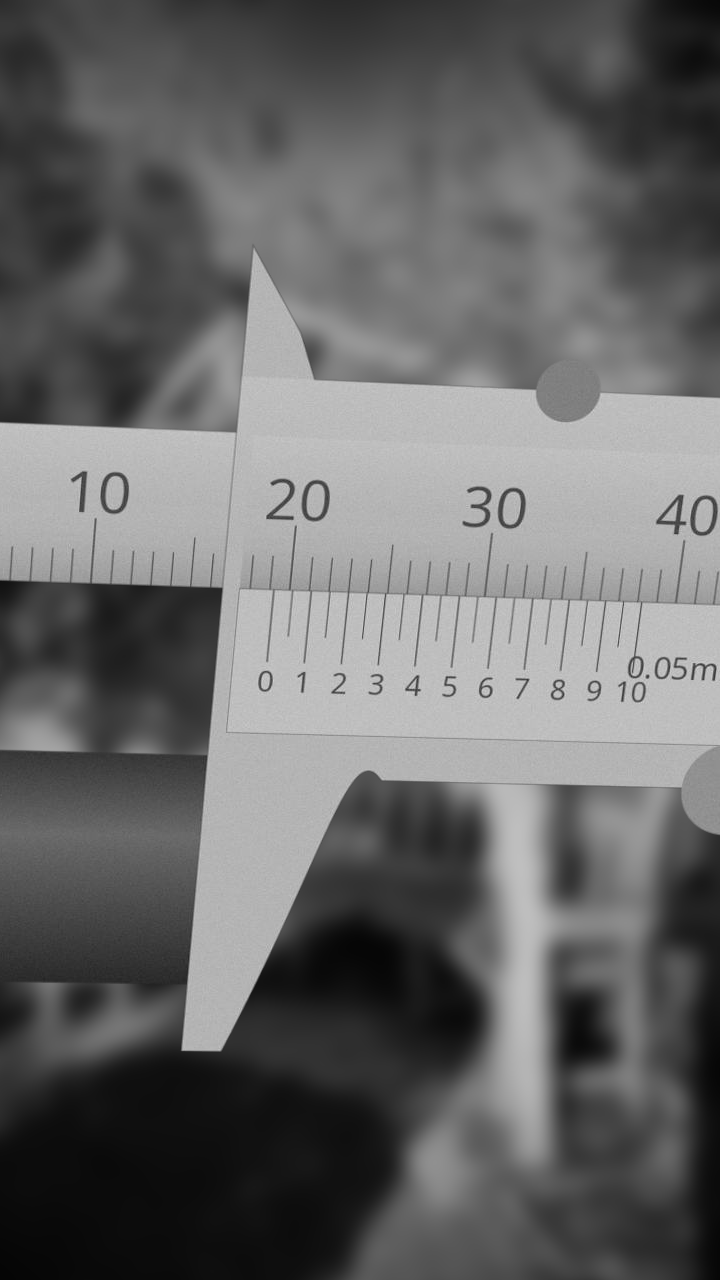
19.2 mm
